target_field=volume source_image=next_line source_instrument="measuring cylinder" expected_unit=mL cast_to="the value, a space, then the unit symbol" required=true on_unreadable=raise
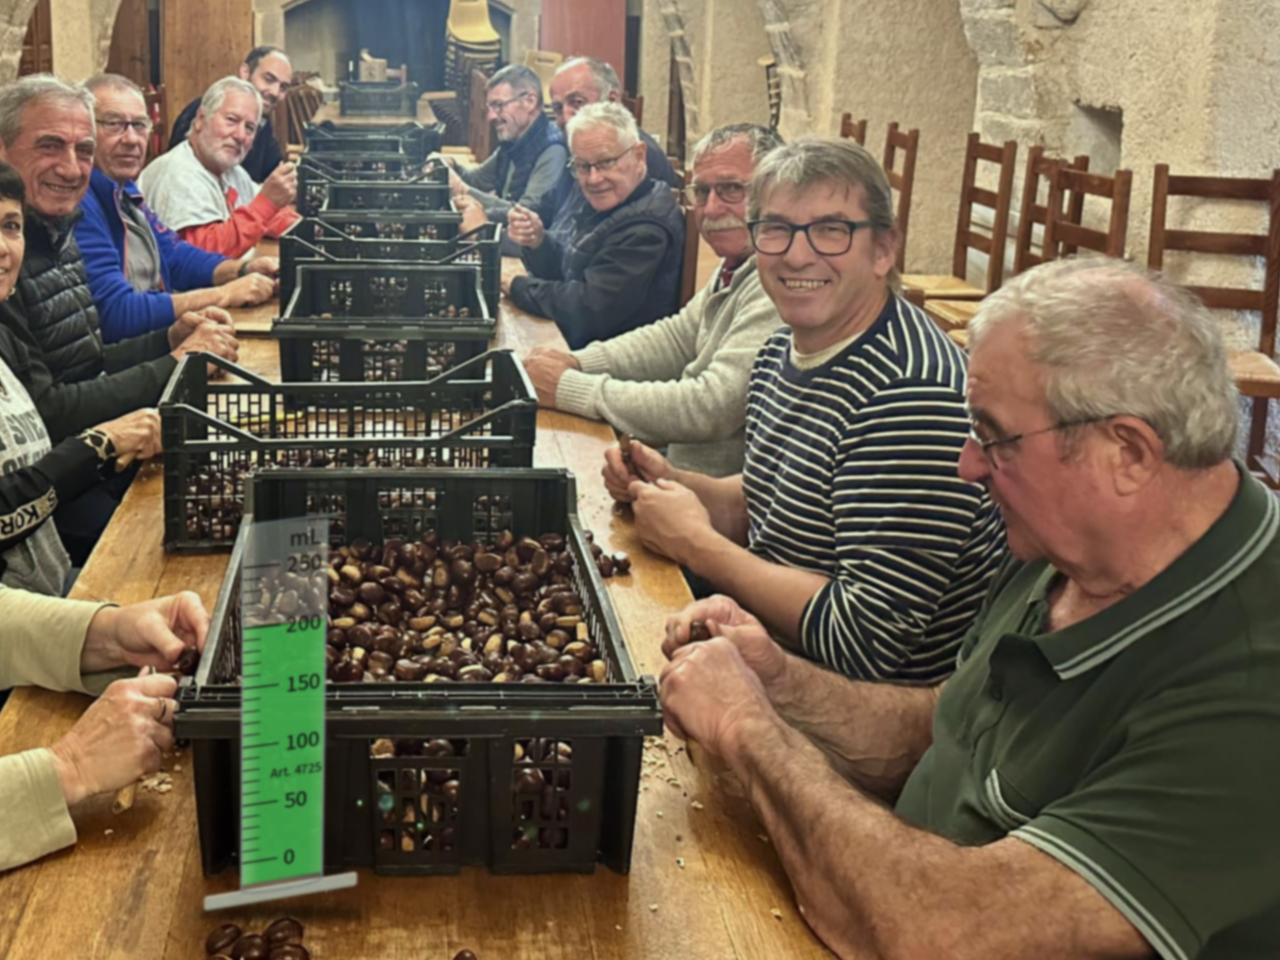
200 mL
